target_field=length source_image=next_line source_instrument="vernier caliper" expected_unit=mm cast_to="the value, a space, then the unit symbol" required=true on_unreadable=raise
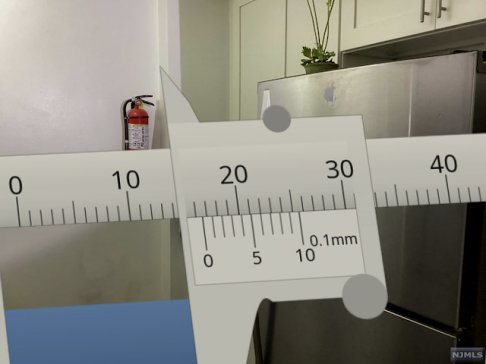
16.6 mm
